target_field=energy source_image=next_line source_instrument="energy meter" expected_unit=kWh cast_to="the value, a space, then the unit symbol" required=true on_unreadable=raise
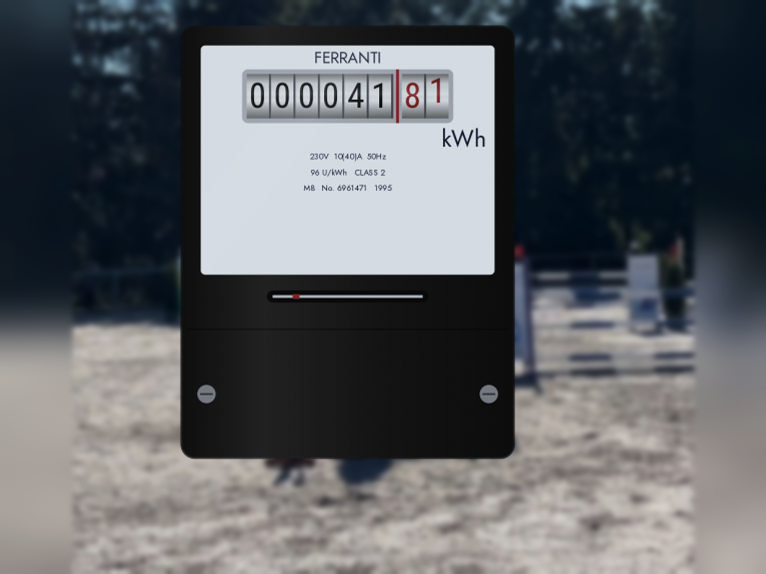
41.81 kWh
